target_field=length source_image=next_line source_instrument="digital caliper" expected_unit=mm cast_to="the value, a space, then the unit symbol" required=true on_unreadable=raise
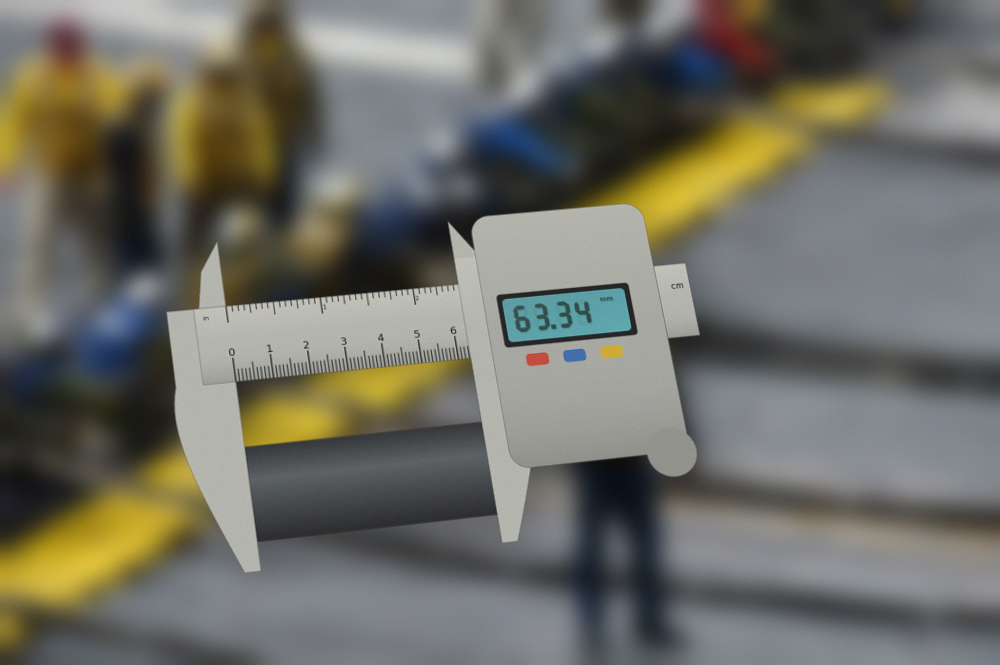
63.34 mm
